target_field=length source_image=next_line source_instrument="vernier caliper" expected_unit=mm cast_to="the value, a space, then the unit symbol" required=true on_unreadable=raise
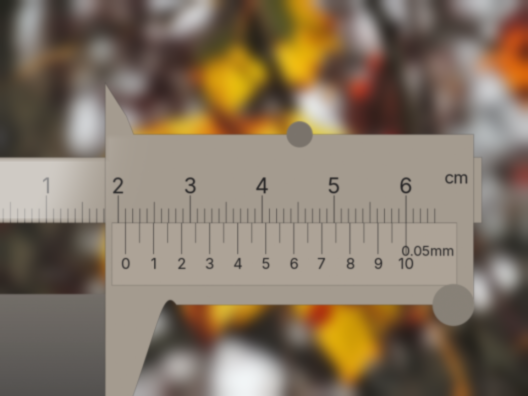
21.0 mm
